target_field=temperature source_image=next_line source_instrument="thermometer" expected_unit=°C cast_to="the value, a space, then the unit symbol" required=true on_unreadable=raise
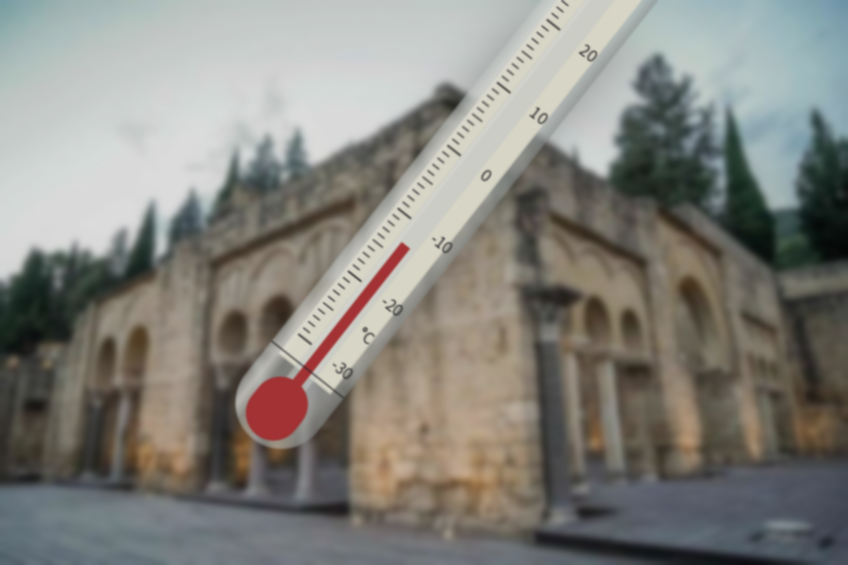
-13 °C
